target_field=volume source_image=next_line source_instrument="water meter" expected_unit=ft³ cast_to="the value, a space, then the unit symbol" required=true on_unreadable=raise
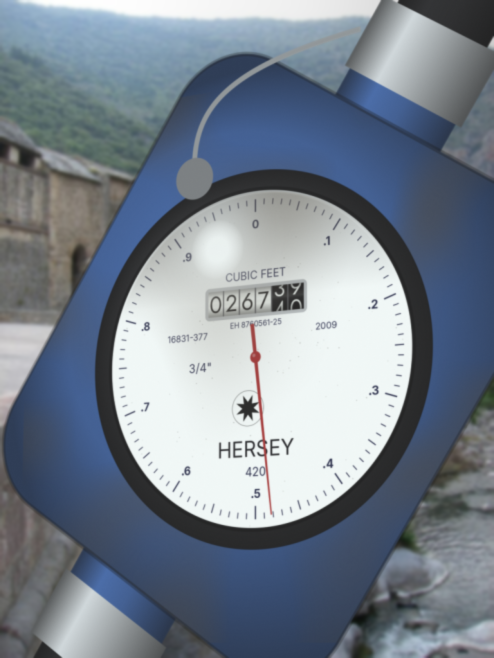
26739.48 ft³
